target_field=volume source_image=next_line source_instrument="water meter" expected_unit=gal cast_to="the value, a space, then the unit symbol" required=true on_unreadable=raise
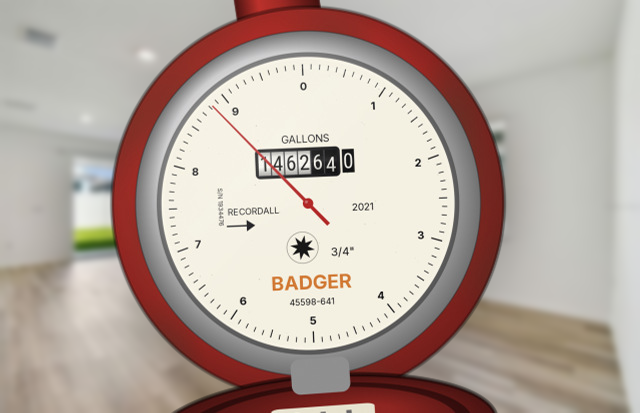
1462638.8 gal
